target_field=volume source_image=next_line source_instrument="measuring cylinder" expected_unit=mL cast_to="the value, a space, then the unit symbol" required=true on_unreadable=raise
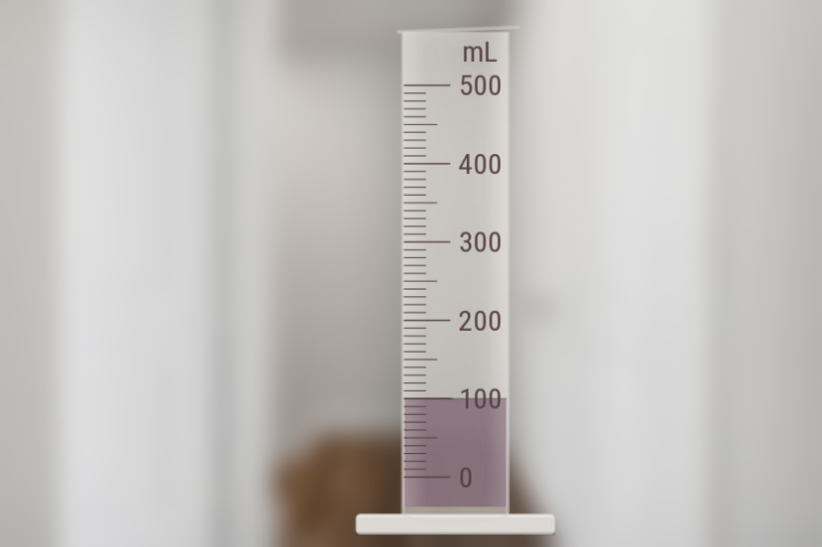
100 mL
